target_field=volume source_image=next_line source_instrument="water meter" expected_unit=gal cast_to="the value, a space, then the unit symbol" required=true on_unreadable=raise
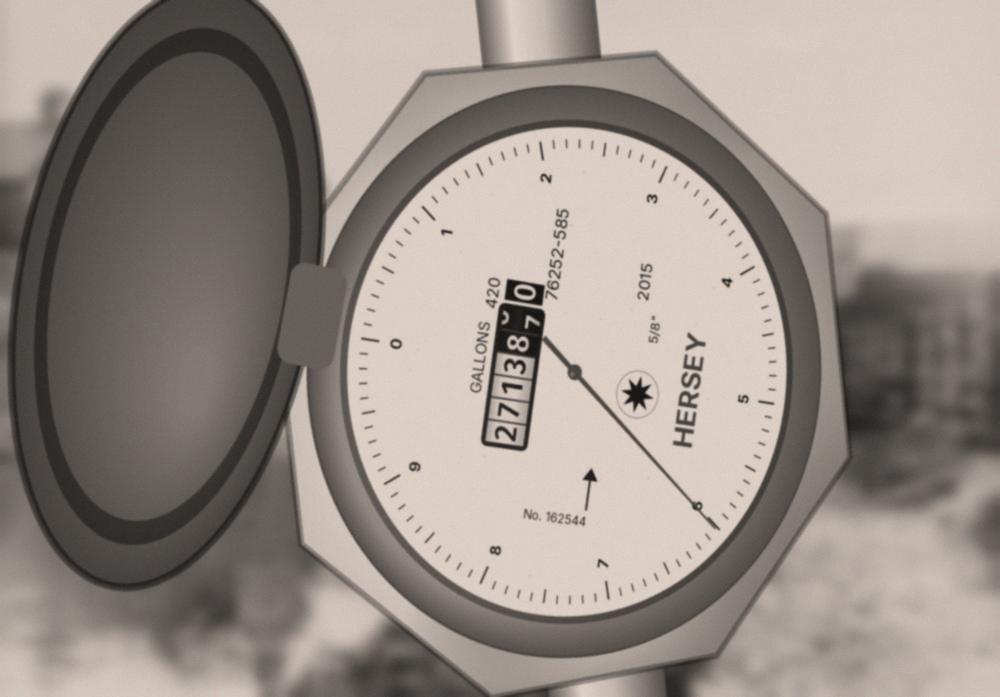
2713866.0 gal
